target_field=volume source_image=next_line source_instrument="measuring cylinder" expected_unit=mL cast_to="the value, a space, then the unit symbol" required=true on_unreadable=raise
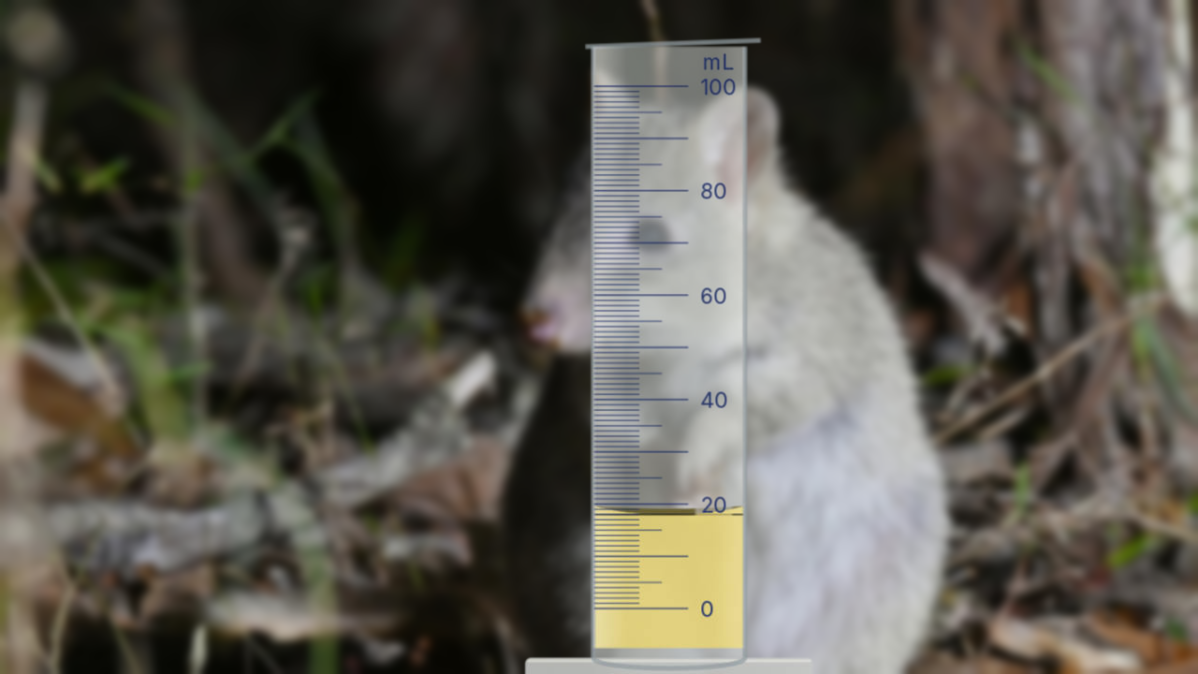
18 mL
